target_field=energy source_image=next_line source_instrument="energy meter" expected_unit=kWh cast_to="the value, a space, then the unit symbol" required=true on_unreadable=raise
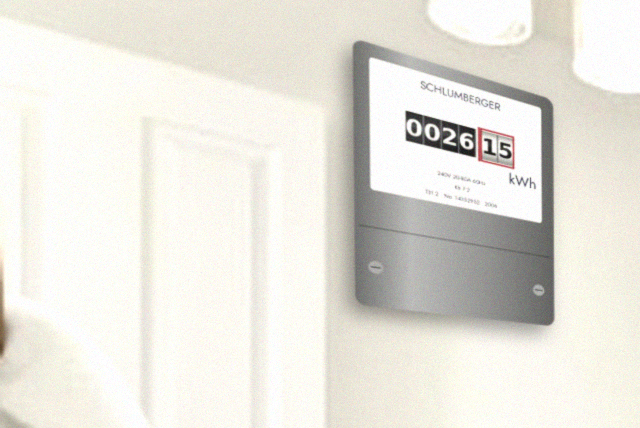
26.15 kWh
